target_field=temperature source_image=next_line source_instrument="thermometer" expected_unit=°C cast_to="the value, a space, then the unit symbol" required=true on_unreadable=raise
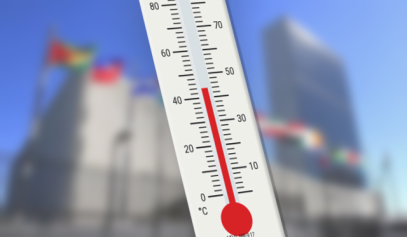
44 °C
